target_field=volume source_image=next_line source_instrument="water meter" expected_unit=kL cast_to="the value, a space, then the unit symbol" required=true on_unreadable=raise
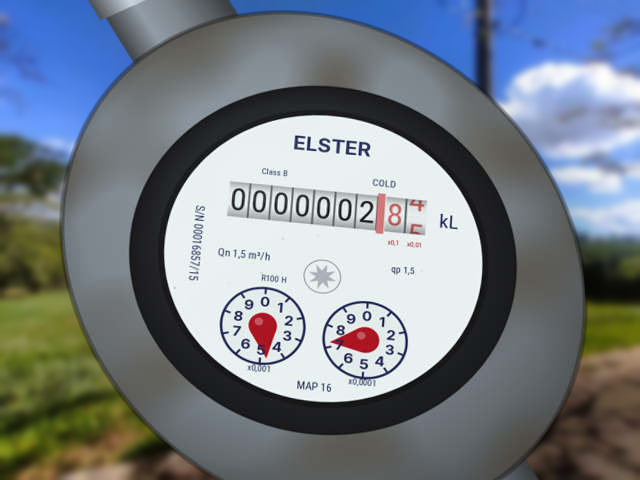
2.8447 kL
